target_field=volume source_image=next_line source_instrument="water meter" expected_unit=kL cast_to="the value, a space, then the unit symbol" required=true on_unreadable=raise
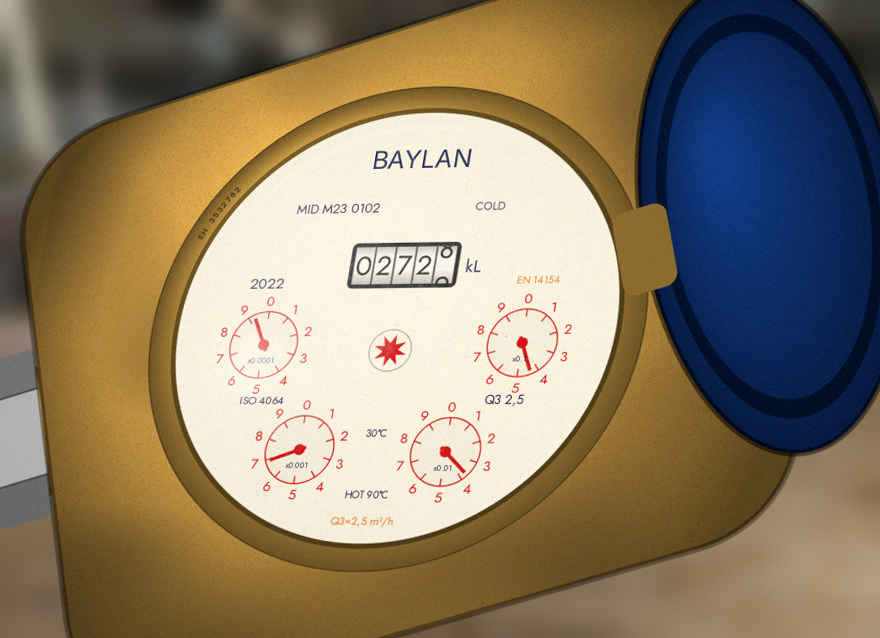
2728.4369 kL
